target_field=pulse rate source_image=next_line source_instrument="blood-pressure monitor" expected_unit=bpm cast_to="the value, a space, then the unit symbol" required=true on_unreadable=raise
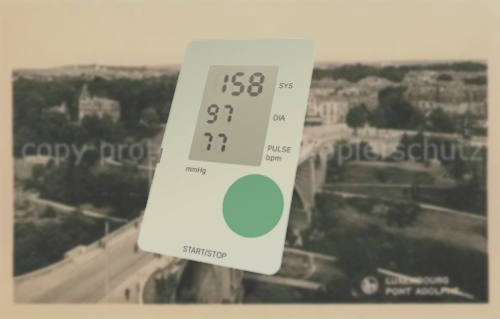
77 bpm
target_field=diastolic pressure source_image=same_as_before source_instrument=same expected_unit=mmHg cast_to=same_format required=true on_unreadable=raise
97 mmHg
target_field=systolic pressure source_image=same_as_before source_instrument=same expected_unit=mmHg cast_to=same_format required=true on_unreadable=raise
158 mmHg
